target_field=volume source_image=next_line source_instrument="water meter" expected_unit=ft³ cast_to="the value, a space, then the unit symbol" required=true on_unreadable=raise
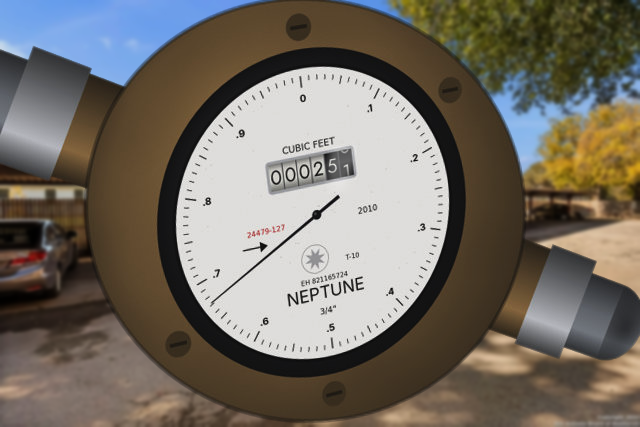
250.67 ft³
